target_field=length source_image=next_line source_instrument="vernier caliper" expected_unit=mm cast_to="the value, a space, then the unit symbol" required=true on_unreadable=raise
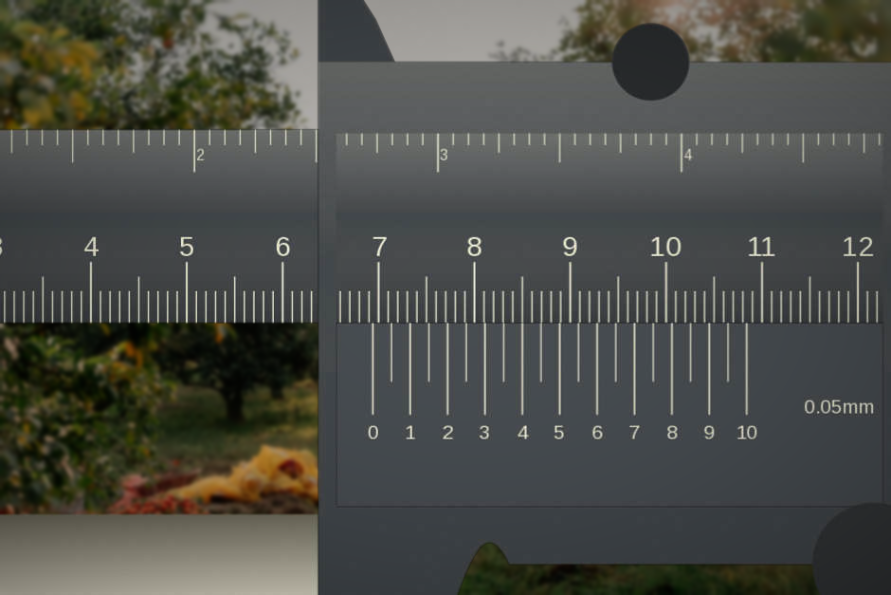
69.4 mm
